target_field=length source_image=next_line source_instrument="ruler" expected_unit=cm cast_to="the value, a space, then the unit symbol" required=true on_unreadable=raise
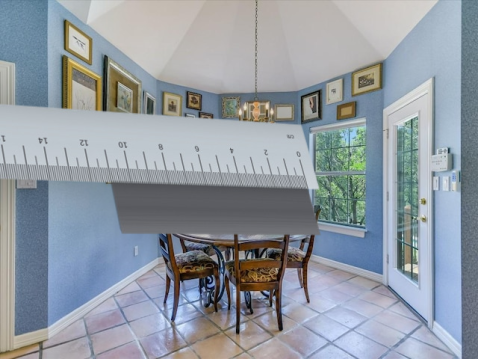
11 cm
